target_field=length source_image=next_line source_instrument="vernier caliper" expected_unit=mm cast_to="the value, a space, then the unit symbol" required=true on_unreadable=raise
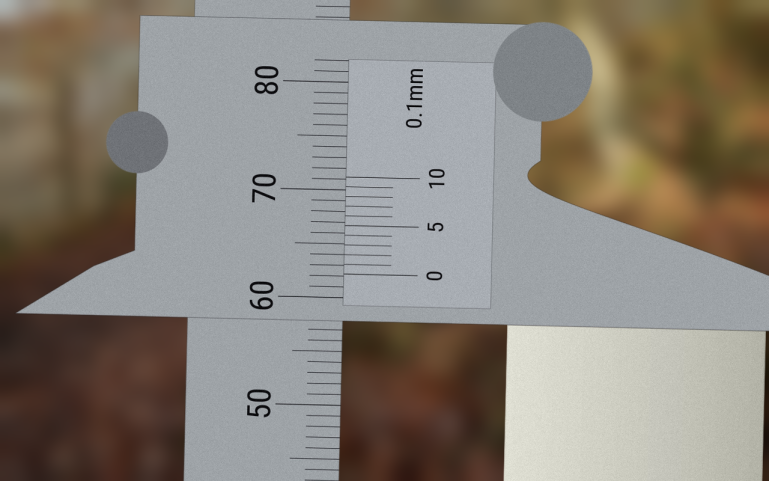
62.2 mm
